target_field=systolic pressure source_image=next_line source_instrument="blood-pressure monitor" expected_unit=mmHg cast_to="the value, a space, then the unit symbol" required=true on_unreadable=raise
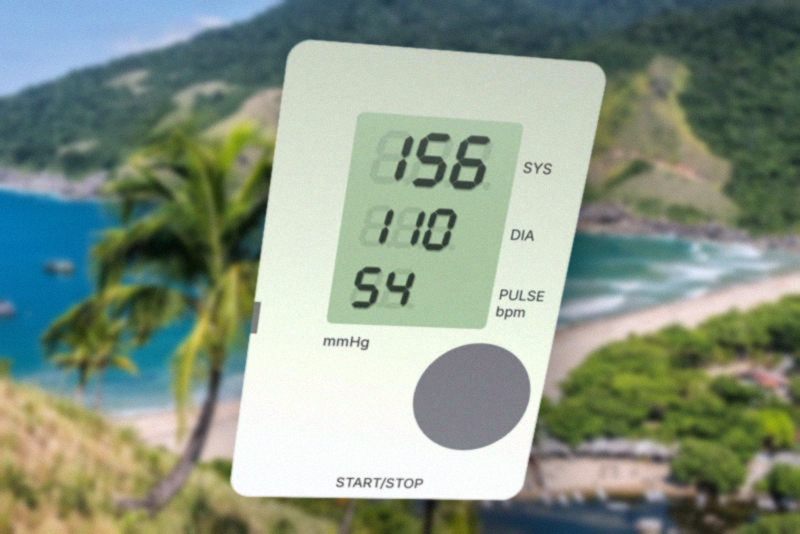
156 mmHg
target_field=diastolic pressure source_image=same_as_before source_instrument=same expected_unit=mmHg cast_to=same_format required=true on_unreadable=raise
110 mmHg
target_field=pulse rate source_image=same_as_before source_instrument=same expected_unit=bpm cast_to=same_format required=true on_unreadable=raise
54 bpm
